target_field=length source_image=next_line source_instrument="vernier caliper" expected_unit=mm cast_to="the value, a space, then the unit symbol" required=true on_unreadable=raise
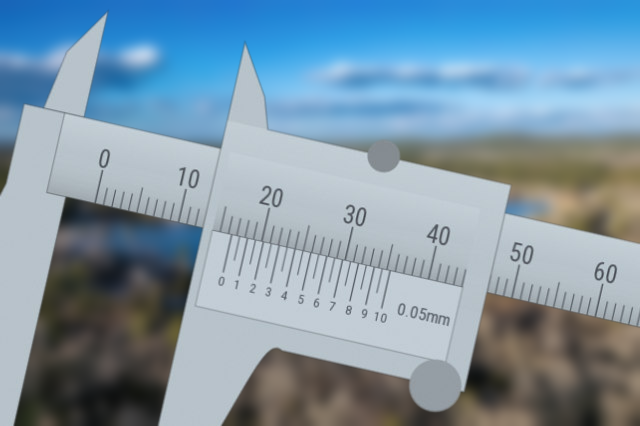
16.4 mm
